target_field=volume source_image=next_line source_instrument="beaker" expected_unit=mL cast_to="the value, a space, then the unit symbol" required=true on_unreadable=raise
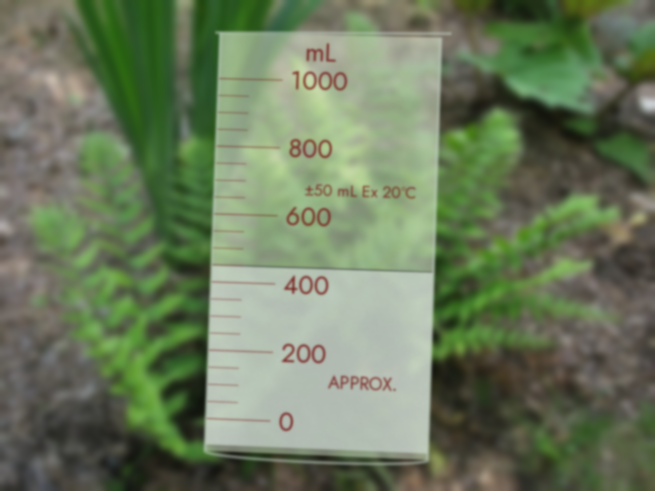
450 mL
